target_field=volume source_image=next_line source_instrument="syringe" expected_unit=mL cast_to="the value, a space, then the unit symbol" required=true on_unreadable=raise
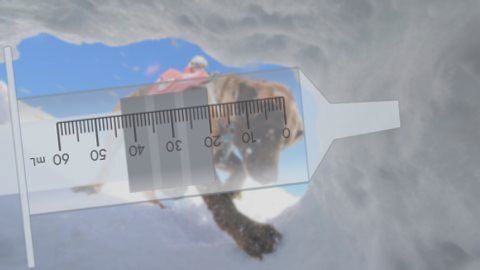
20 mL
